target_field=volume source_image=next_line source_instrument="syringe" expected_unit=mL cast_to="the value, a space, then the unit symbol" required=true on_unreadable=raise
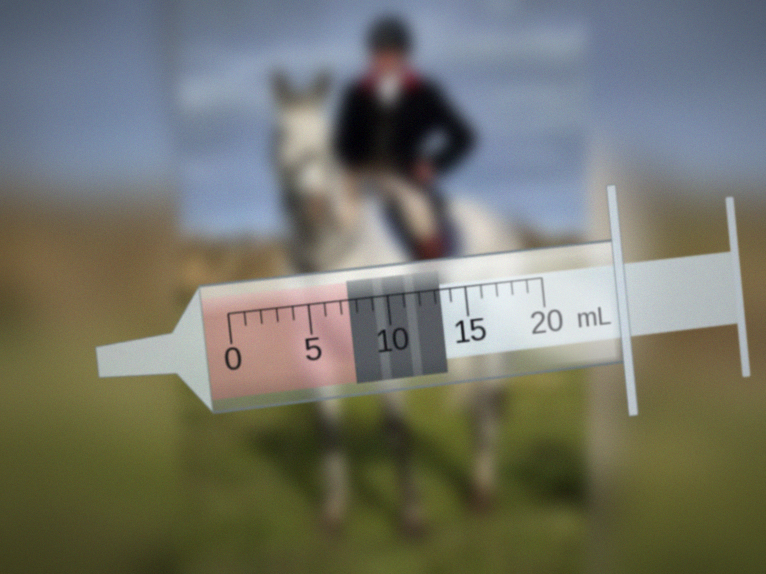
7.5 mL
